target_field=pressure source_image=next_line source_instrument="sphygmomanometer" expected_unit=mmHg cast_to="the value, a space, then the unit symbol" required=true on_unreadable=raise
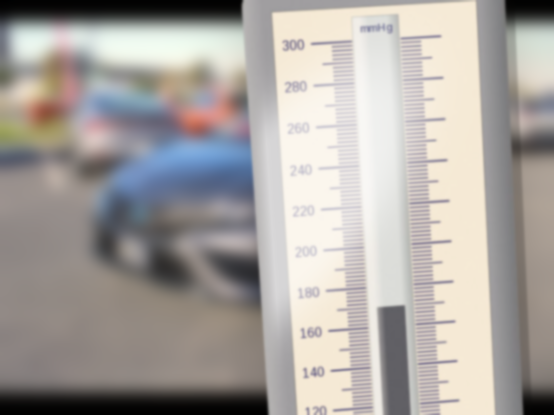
170 mmHg
